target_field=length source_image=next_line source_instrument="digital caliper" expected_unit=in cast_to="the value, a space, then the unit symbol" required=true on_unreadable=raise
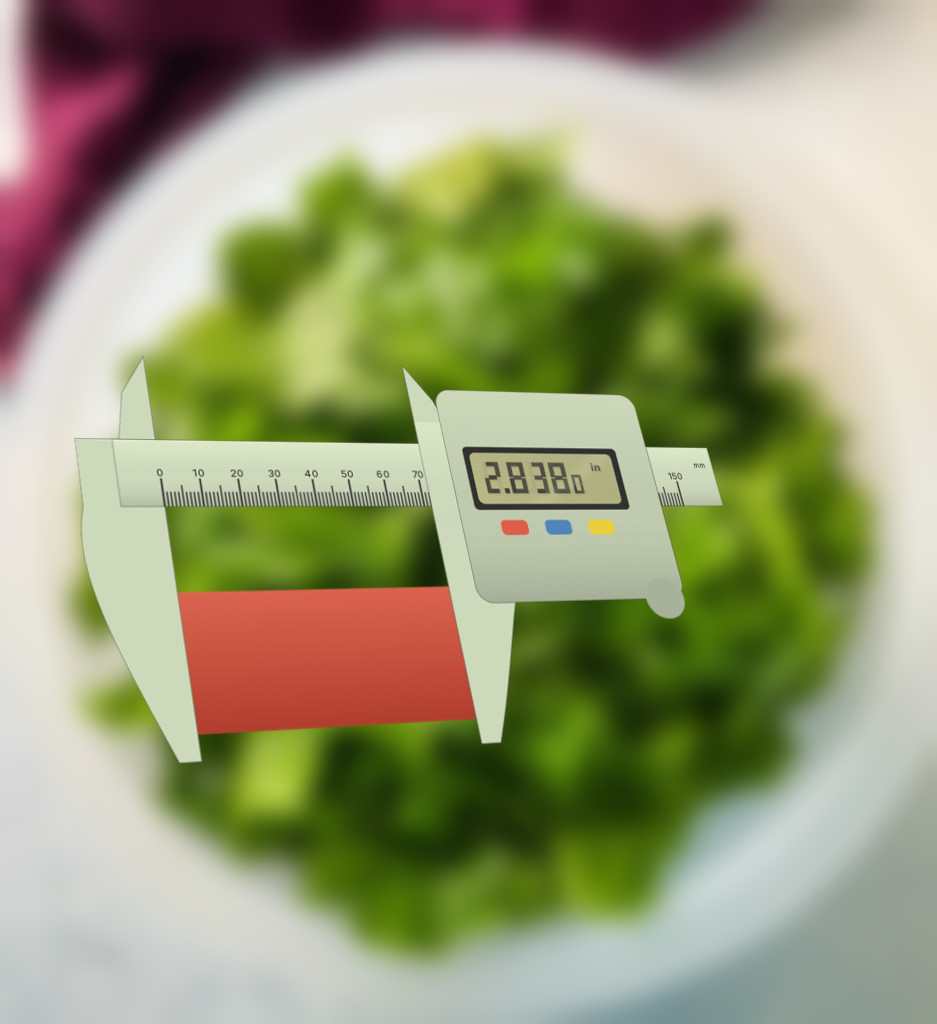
2.8380 in
